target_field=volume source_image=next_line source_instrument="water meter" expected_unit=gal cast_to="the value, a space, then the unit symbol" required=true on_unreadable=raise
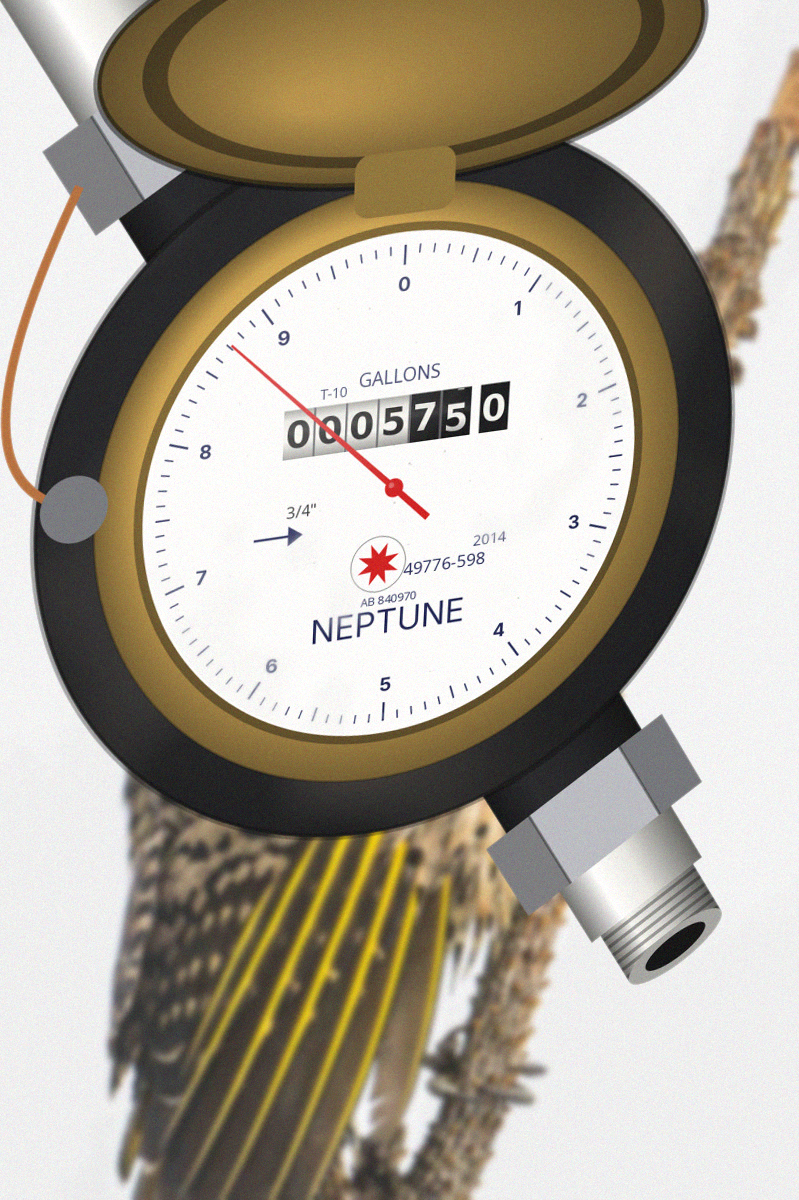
5748.7 gal
